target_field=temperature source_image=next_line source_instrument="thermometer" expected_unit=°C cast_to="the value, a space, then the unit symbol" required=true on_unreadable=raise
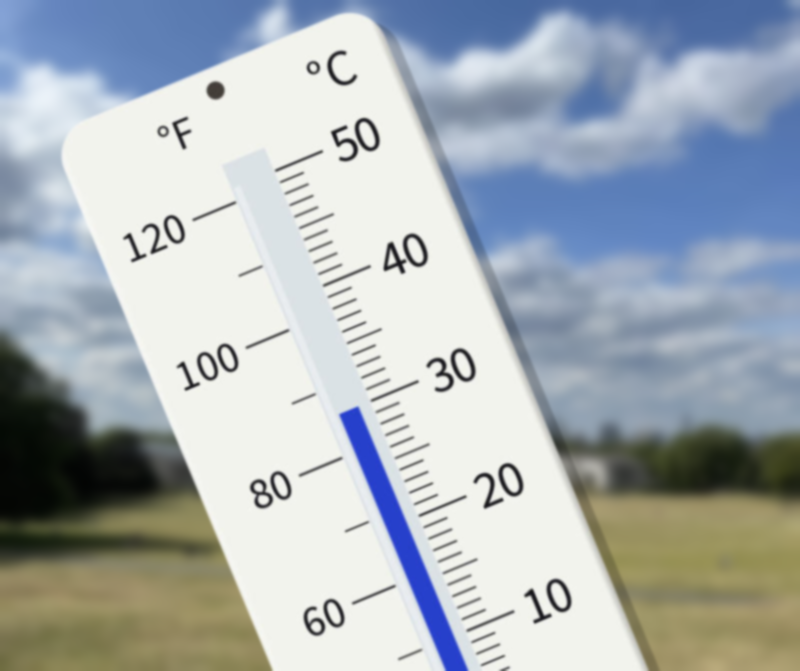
30 °C
